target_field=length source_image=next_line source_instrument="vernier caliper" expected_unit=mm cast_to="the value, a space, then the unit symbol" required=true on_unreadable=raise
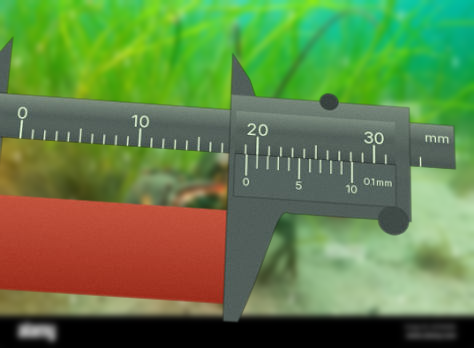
19.1 mm
